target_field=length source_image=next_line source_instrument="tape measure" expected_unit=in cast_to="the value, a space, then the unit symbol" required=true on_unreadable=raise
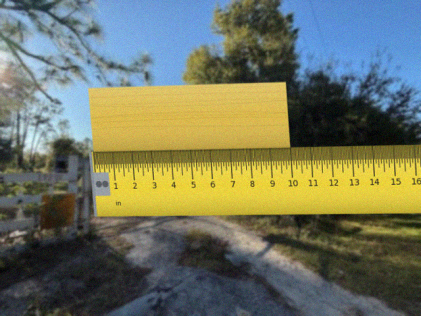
10 in
